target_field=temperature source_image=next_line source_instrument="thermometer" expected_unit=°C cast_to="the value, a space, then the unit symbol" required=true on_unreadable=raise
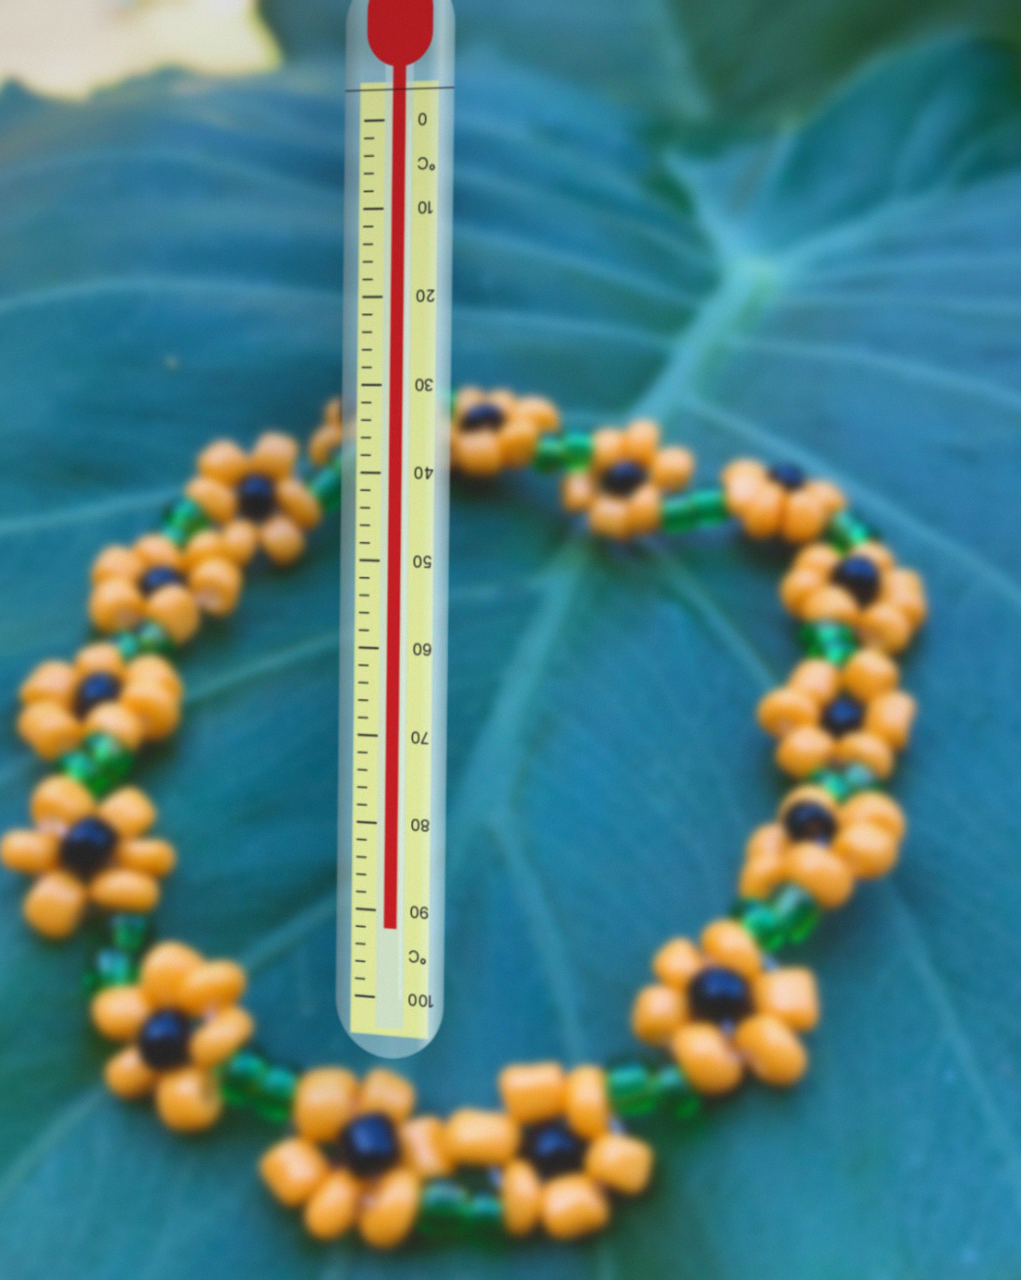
92 °C
